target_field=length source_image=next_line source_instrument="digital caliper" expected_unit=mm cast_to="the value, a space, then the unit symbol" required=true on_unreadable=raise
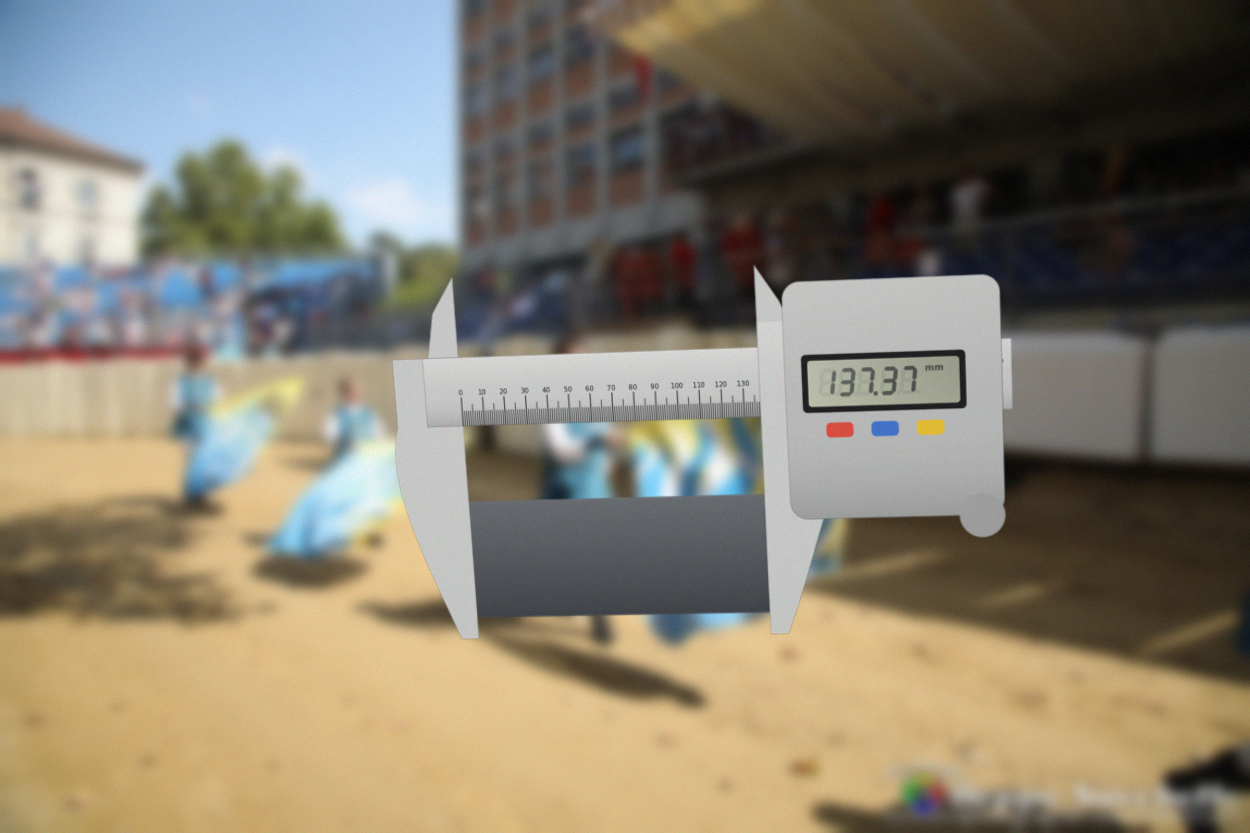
137.37 mm
